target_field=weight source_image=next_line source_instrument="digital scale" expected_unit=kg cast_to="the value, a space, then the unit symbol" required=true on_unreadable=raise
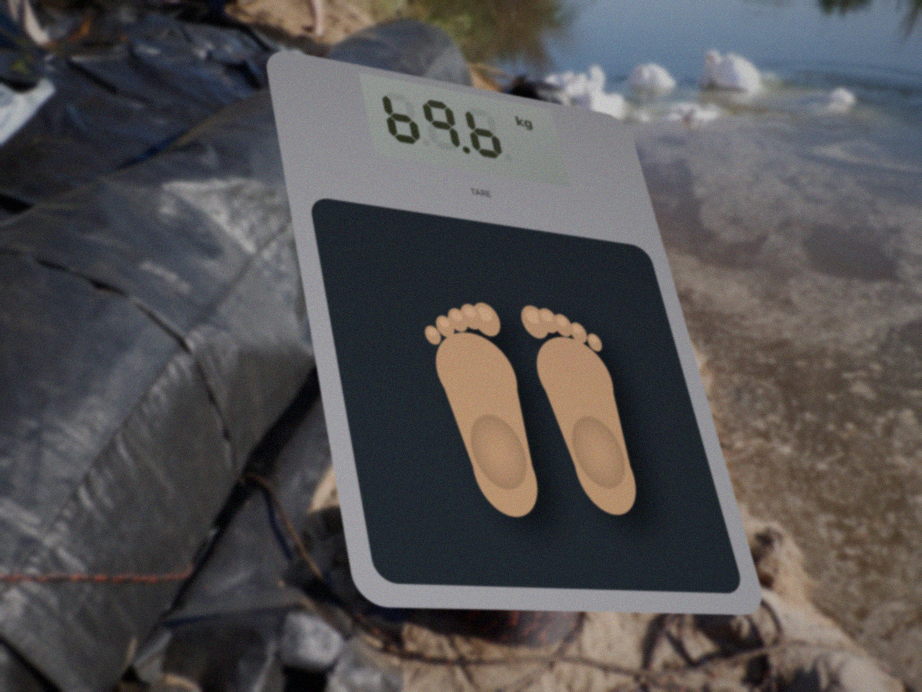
69.6 kg
